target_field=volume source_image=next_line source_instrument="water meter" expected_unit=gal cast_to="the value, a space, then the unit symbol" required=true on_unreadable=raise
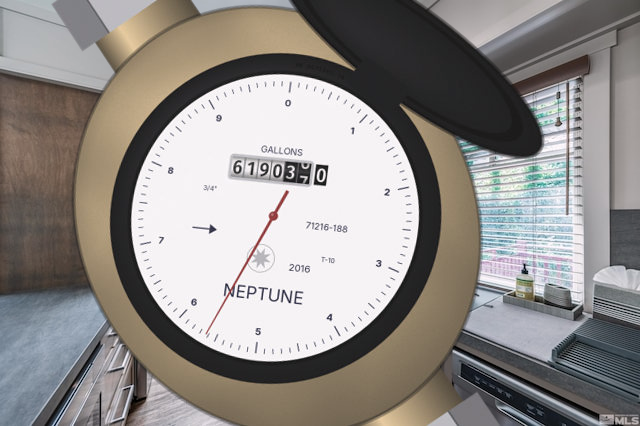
6190365.6 gal
